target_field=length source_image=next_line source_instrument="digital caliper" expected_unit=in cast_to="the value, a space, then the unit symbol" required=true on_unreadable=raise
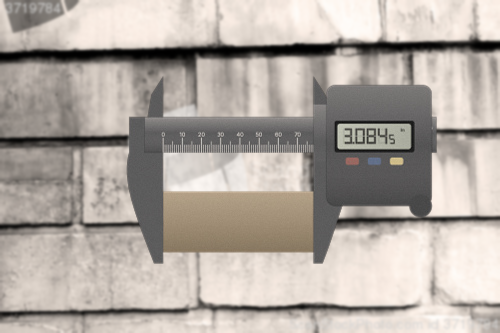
3.0845 in
